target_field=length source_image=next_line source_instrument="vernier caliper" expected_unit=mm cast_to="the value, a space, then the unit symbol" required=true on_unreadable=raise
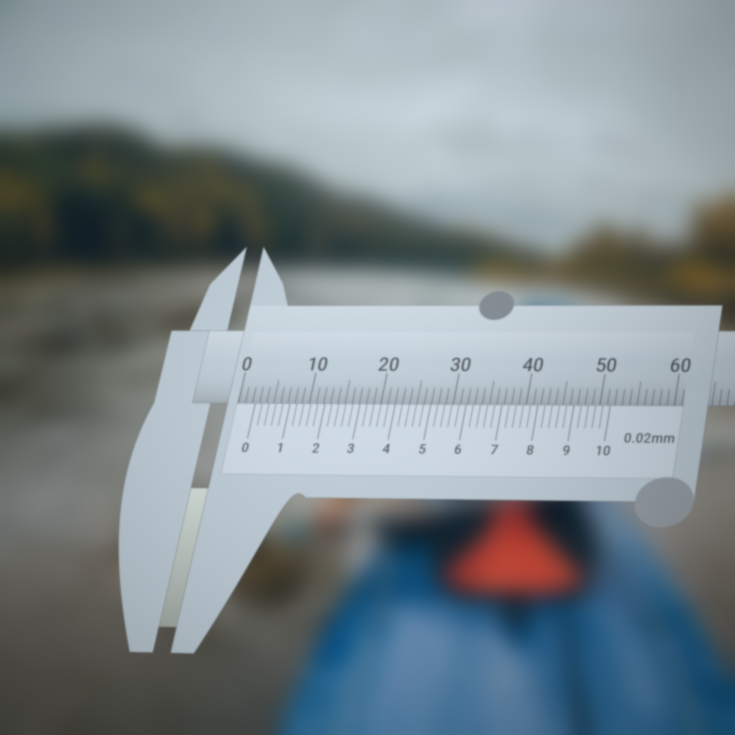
2.4 mm
